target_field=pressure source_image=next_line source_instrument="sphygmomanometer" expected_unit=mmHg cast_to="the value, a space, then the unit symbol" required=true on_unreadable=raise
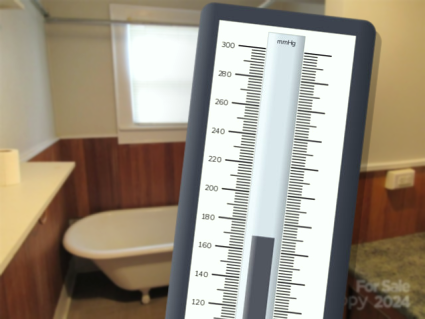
170 mmHg
